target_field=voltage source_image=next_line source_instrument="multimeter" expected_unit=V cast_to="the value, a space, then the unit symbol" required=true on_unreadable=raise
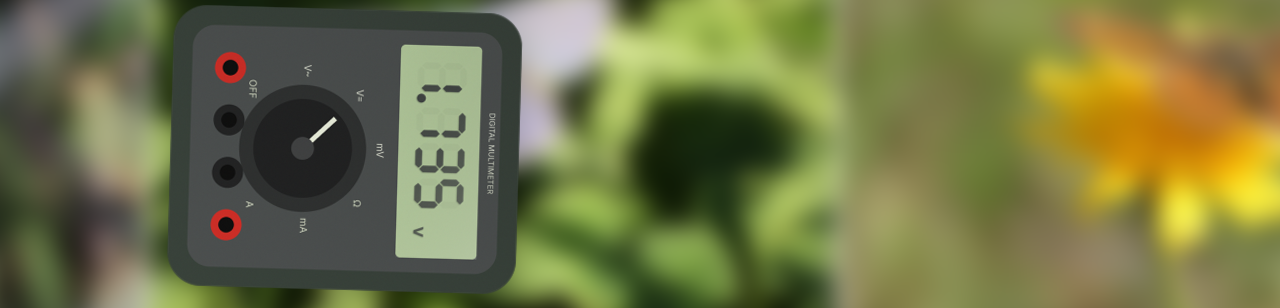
1.735 V
